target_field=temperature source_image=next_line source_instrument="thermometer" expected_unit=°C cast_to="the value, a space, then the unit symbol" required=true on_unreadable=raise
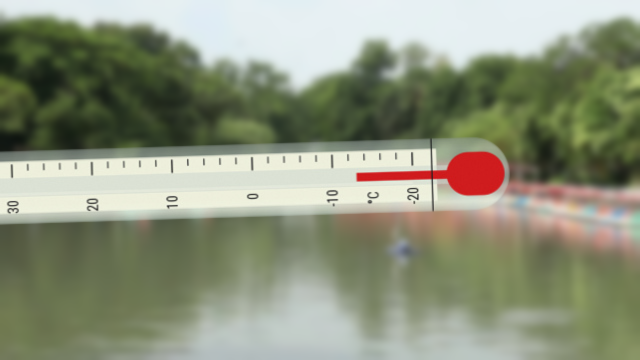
-13 °C
